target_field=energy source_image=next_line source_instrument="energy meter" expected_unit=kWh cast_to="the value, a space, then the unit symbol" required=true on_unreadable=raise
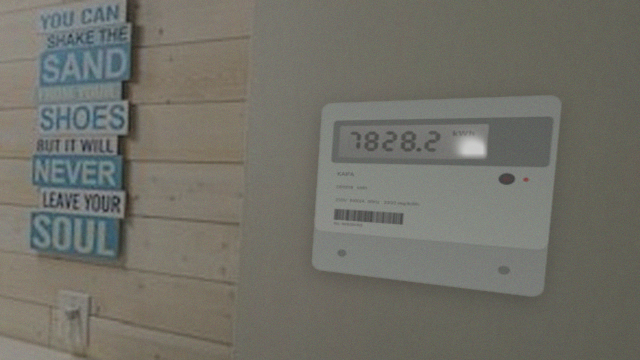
7828.2 kWh
